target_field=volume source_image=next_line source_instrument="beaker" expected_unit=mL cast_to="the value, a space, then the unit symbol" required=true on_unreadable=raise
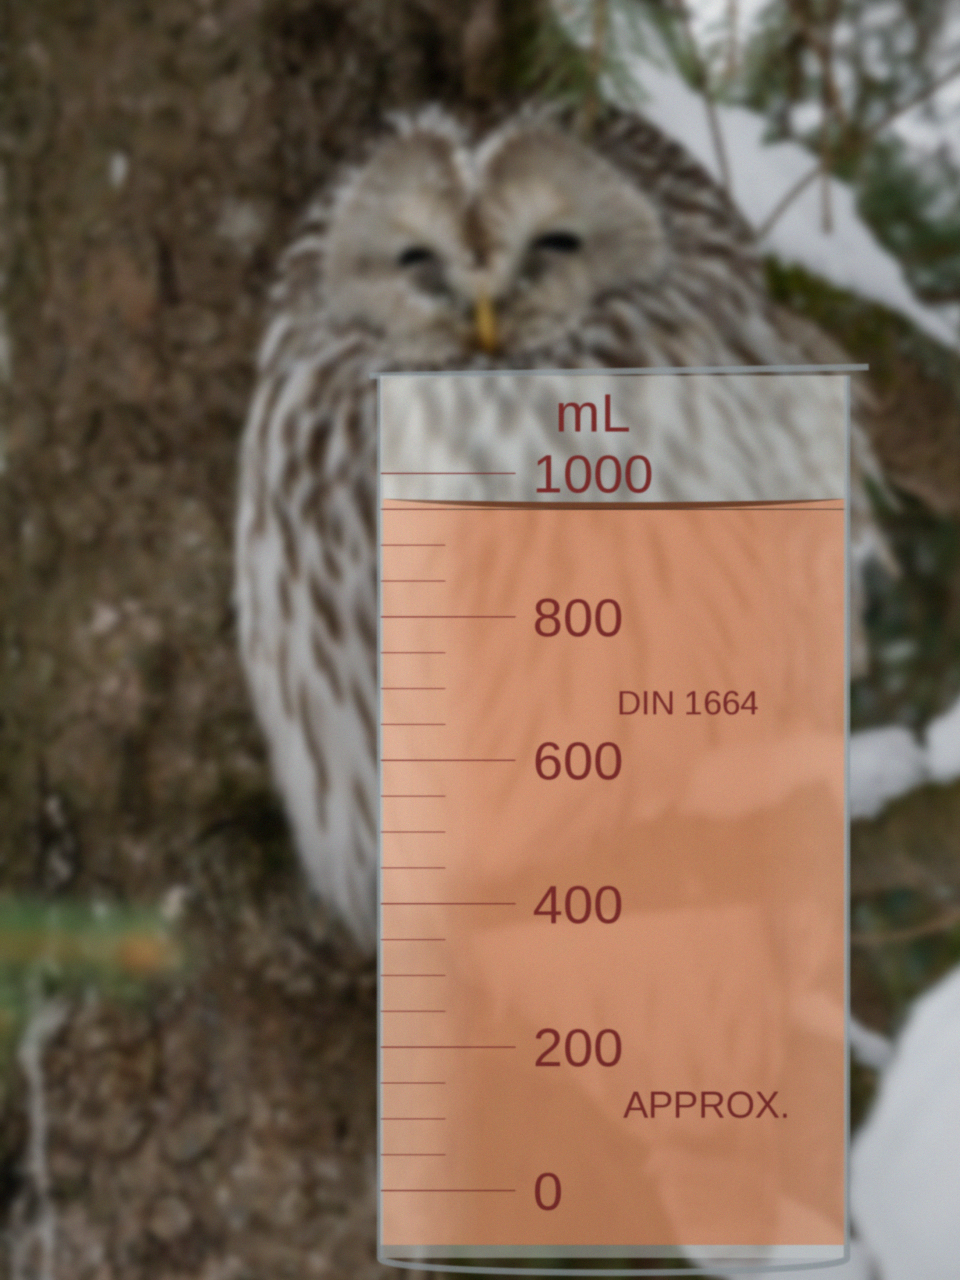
950 mL
